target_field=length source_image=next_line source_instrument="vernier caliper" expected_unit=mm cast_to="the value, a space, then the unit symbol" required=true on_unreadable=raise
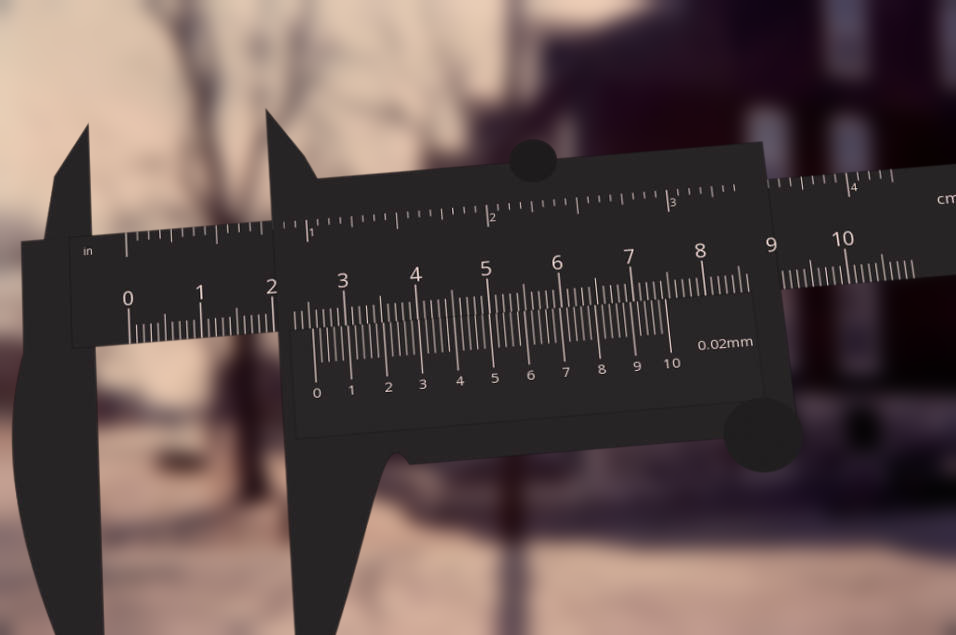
25.4 mm
